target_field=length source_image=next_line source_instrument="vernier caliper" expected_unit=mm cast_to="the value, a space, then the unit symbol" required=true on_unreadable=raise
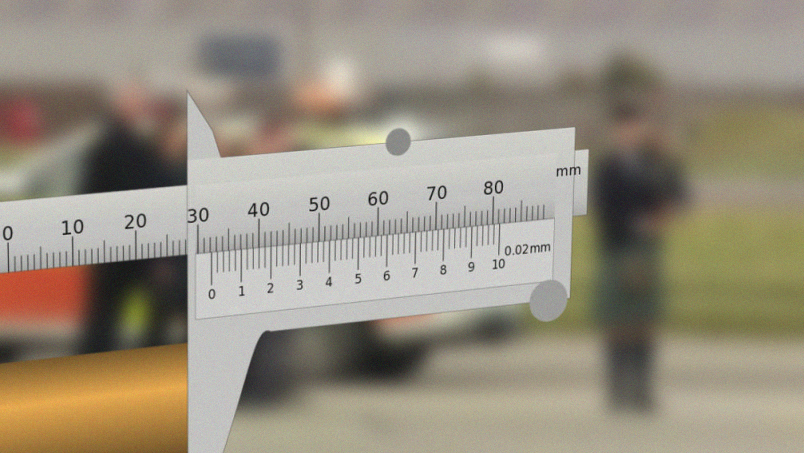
32.2 mm
